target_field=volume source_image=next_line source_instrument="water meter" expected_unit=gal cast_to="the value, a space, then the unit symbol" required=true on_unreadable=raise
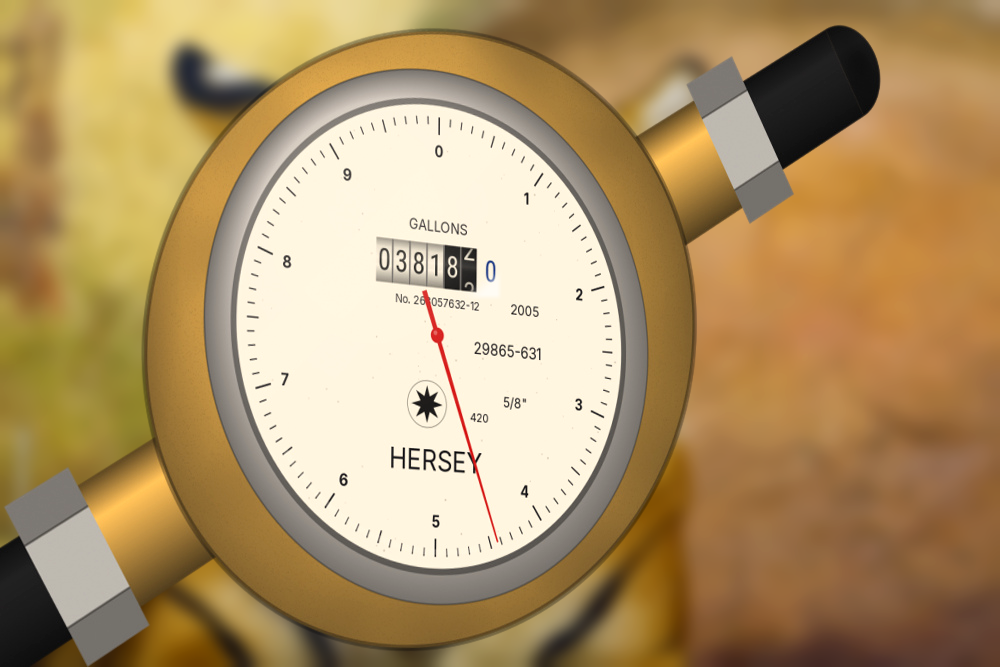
381824.4 gal
